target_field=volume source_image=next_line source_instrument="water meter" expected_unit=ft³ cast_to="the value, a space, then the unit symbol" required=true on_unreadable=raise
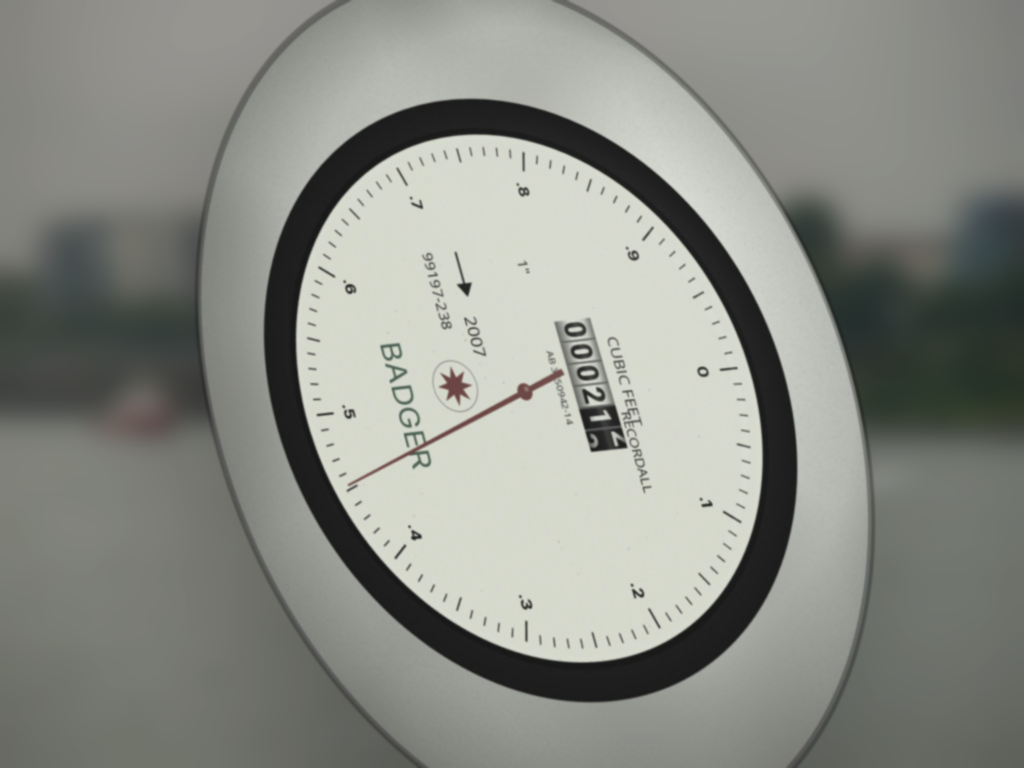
212.45 ft³
